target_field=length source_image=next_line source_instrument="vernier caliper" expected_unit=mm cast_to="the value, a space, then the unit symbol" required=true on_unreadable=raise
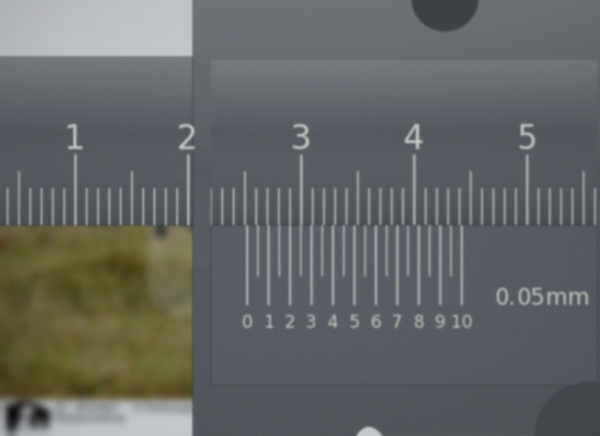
25.2 mm
